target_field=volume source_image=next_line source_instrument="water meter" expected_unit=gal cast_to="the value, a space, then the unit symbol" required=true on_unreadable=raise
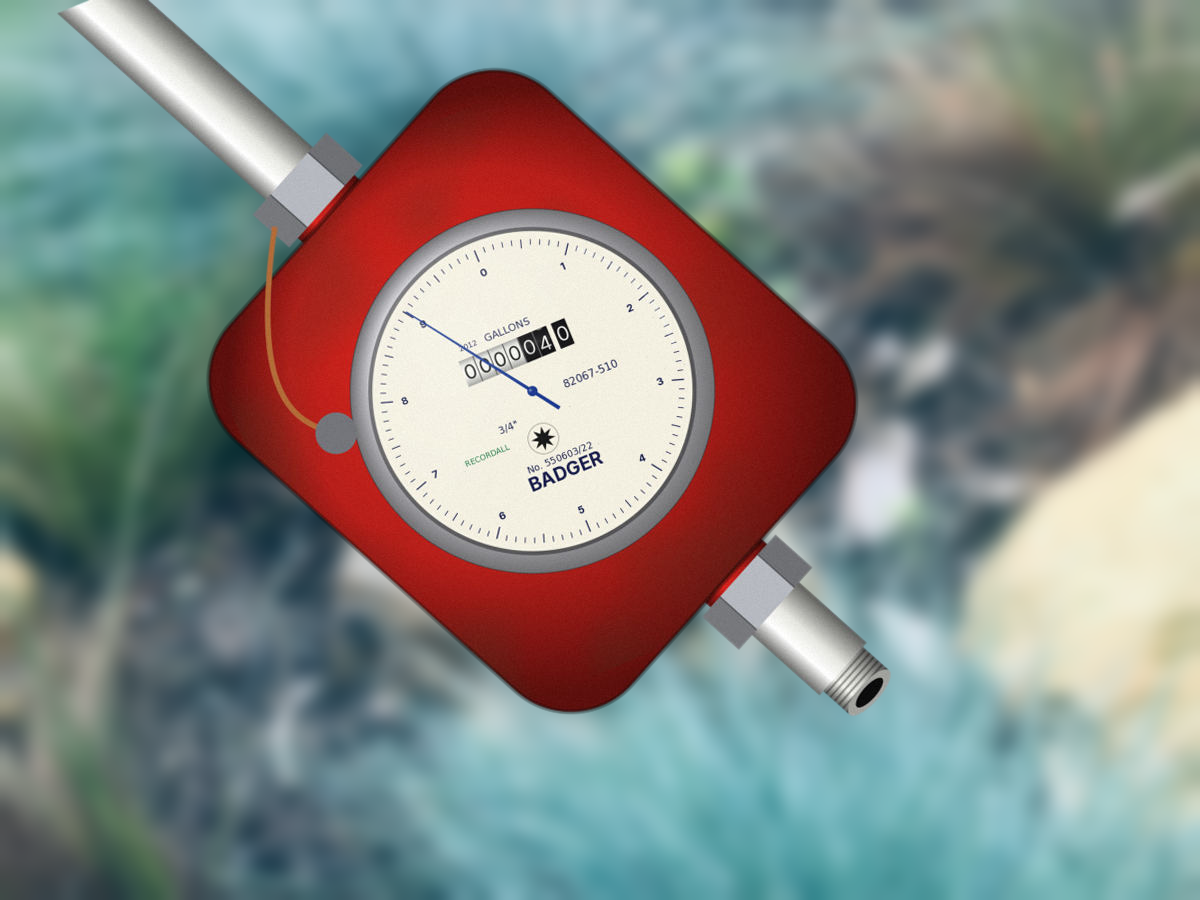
39.0 gal
